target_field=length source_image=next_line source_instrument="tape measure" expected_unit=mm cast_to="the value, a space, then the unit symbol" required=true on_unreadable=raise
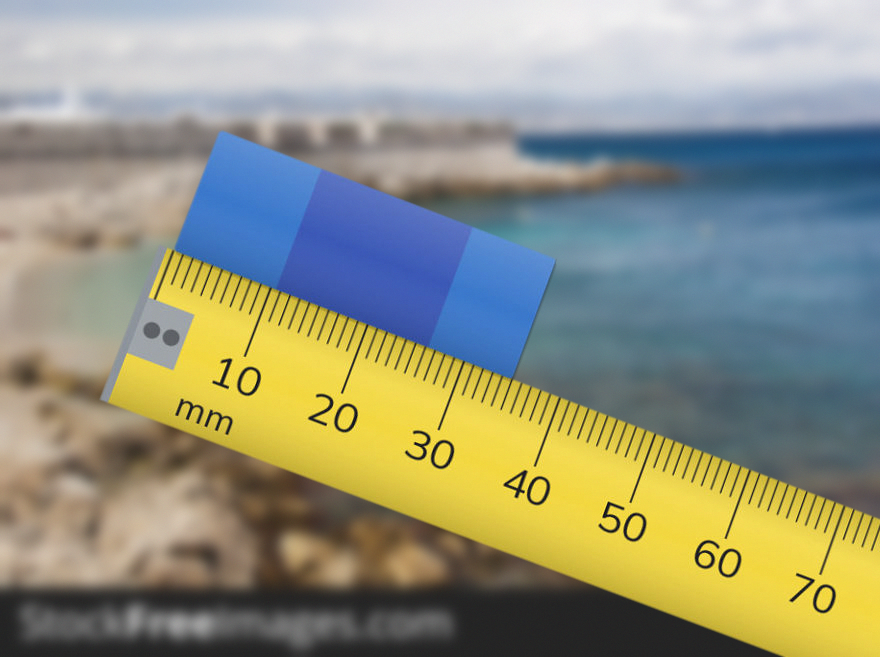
35 mm
